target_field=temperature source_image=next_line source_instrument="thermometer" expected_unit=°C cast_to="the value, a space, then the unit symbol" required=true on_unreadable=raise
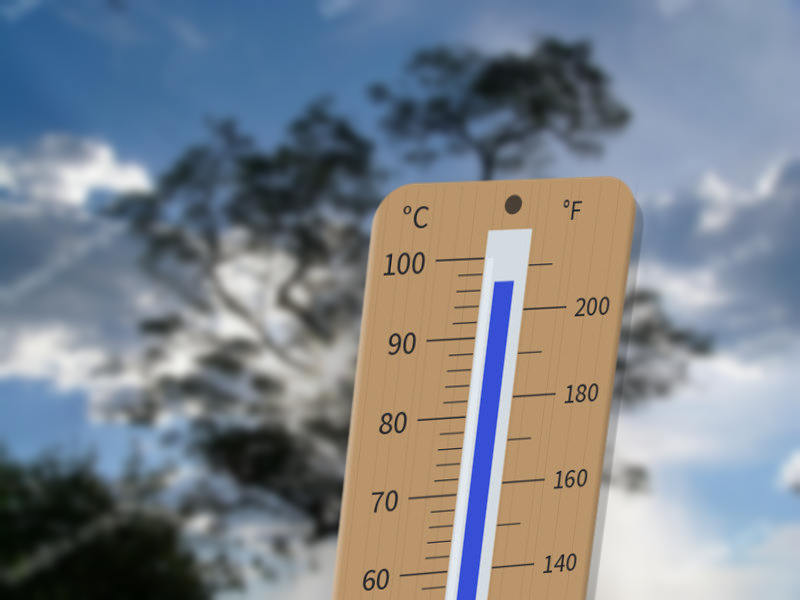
97 °C
